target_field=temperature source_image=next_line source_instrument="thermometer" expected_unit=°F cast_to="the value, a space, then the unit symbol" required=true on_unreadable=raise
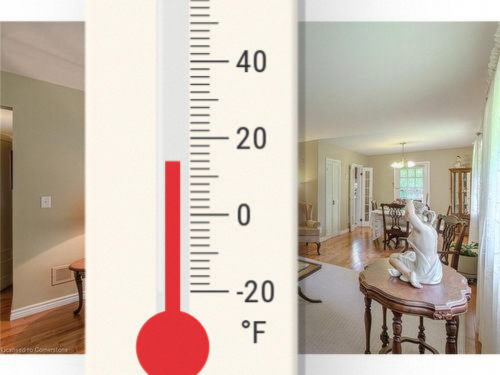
14 °F
